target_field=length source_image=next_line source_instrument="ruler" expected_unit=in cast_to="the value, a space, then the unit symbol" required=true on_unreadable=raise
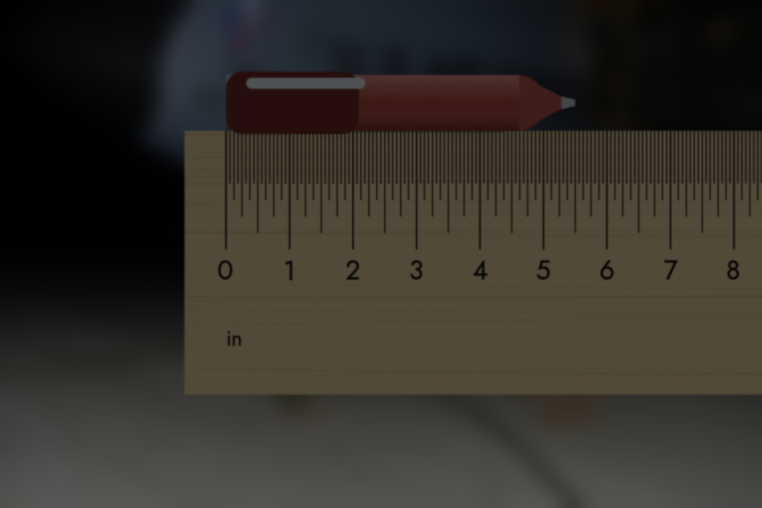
5.5 in
